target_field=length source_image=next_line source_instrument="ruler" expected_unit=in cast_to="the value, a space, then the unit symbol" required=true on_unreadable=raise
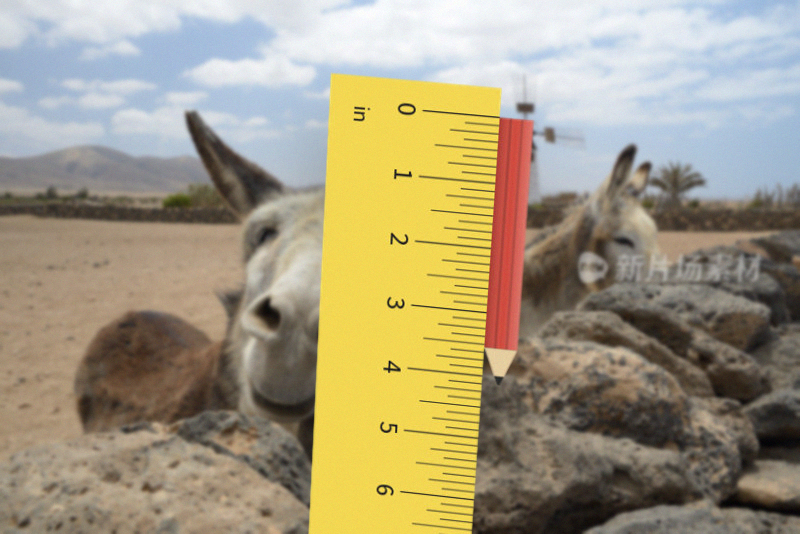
4.125 in
